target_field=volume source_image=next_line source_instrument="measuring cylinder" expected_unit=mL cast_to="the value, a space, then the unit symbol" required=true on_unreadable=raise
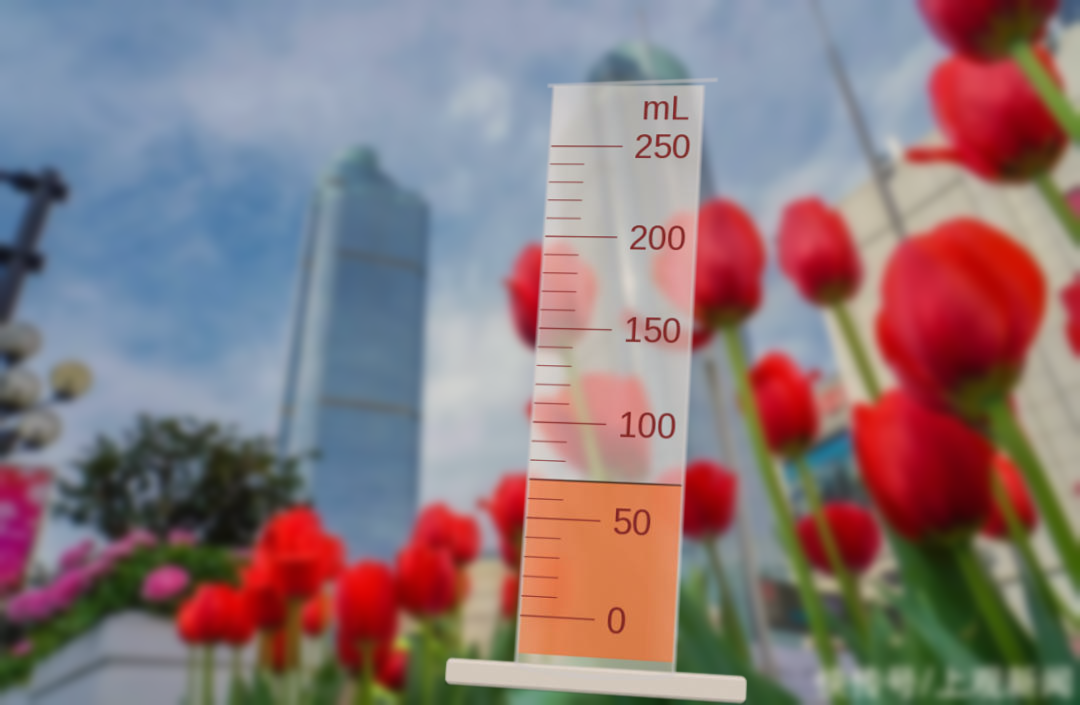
70 mL
